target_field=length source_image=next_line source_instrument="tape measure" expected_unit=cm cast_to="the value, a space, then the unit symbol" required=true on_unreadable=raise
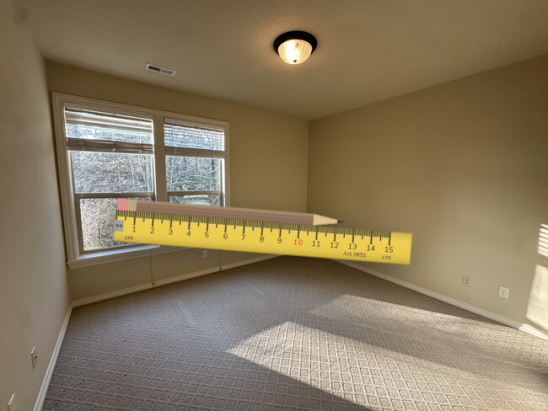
12.5 cm
